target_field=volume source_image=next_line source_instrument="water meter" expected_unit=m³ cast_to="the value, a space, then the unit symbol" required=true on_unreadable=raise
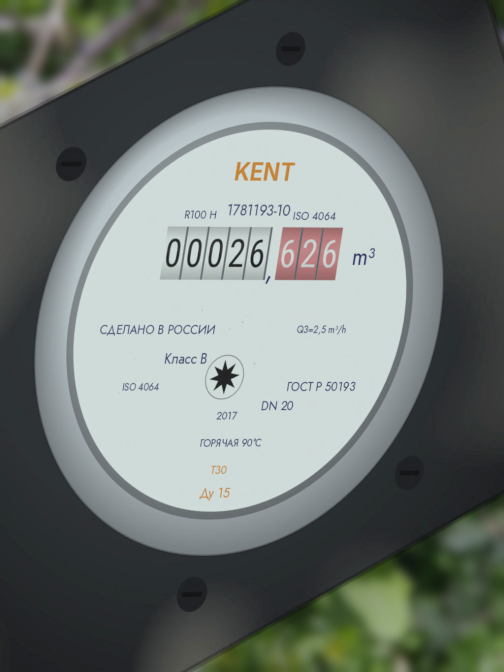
26.626 m³
